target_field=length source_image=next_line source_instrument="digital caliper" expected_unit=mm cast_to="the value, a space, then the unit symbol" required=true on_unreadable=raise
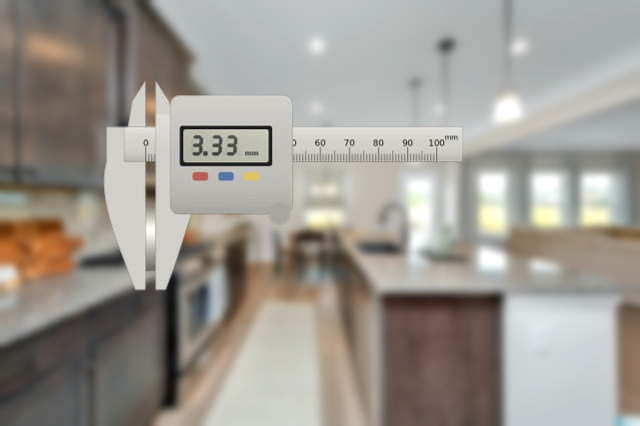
3.33 mm
